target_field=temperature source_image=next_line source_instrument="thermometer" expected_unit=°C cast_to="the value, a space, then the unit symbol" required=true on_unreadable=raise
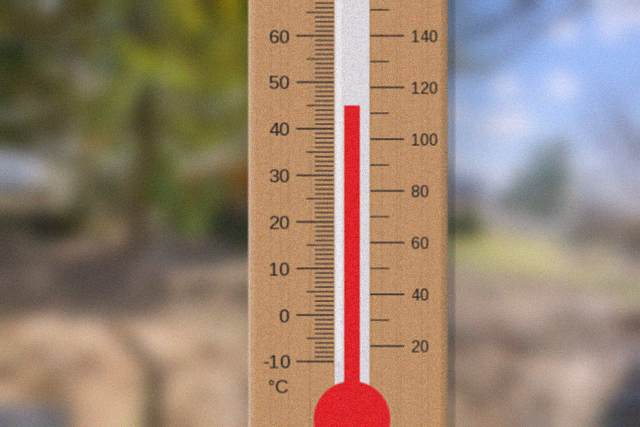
45 °C
